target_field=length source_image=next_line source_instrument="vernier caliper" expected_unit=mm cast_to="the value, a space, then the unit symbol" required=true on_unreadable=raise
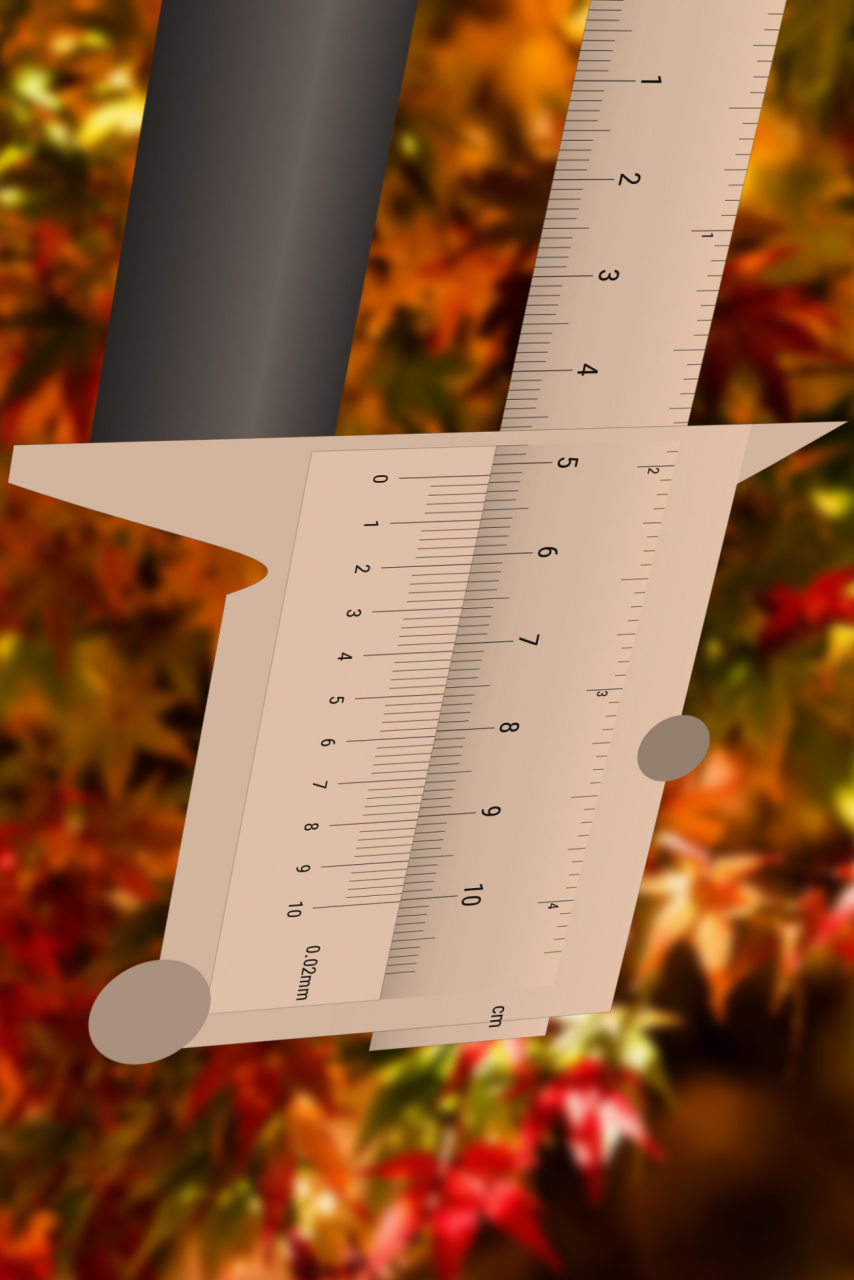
51.2 mm
